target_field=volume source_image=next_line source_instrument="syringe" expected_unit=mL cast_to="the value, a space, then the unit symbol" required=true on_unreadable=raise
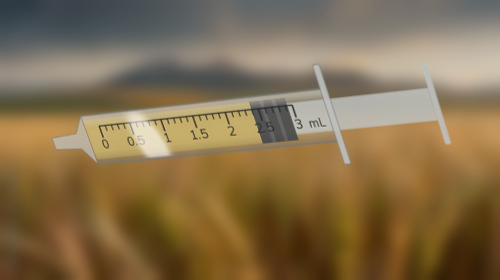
2.4 mL
